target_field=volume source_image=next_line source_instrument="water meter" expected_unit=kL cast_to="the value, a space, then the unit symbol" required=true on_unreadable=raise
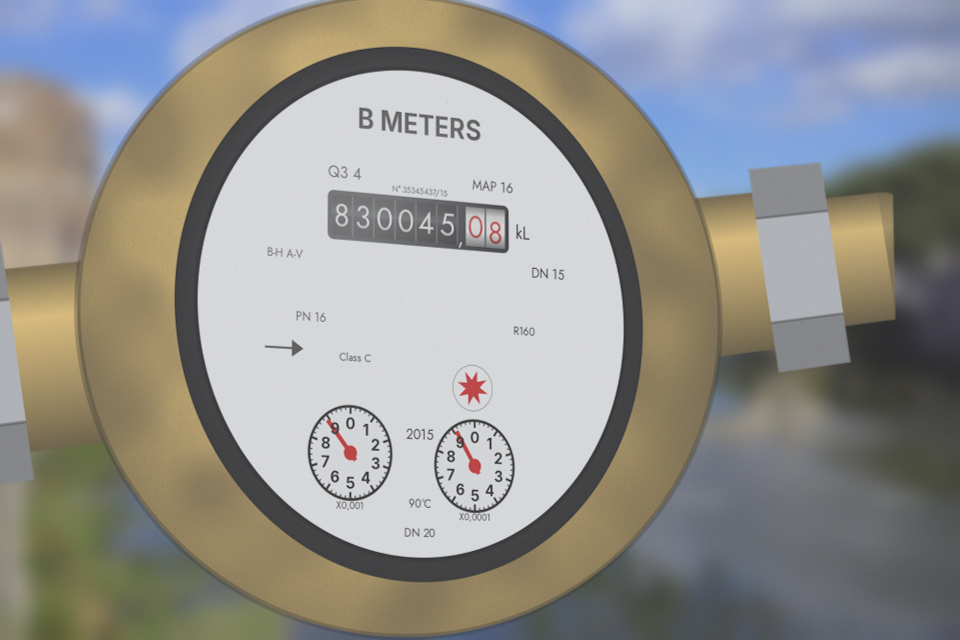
830045.0789 kL
